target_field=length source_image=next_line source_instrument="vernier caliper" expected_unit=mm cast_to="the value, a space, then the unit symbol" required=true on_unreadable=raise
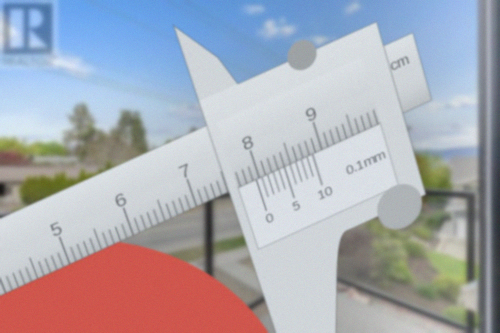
79.5 mm
